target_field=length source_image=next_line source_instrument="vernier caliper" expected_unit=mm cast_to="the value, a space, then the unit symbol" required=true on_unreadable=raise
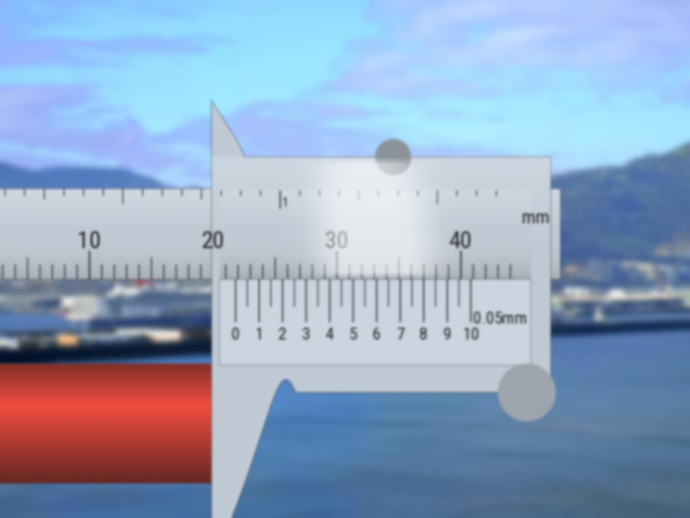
21.8 mm
